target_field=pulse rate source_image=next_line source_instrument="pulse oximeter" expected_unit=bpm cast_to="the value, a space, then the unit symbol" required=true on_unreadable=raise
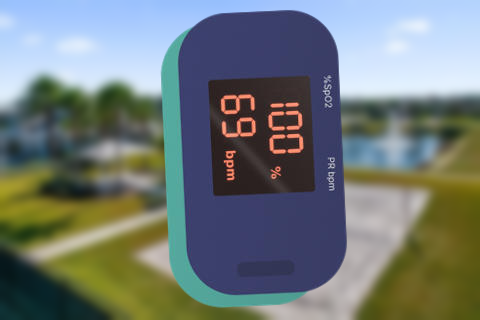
69 bpm
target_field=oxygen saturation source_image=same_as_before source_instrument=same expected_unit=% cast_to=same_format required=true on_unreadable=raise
100 %
